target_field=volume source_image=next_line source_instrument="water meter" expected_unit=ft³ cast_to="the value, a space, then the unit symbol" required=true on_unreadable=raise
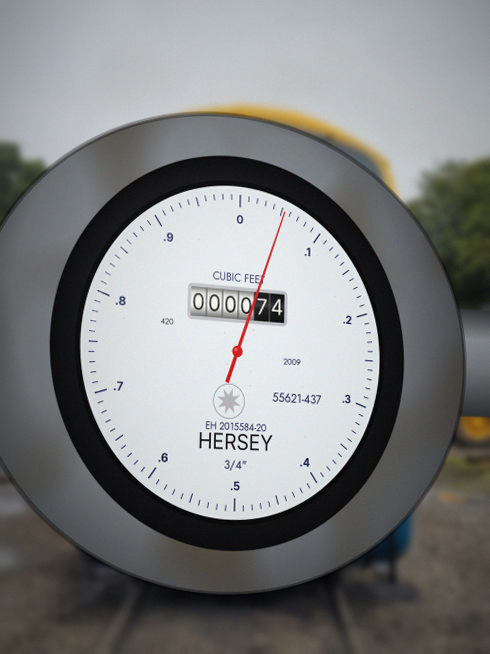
74.05 ft³
